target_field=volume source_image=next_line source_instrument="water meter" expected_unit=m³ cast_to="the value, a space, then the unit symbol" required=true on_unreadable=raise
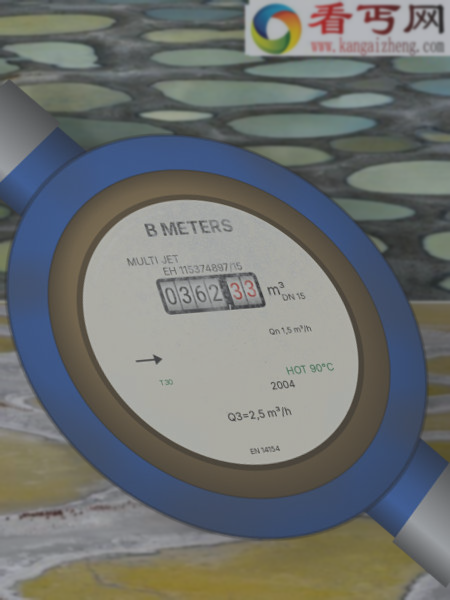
362.33 m³
